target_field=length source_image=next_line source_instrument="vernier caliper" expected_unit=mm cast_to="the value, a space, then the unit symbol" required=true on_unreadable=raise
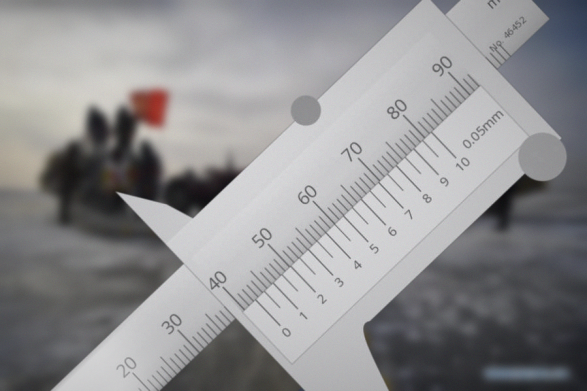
42.4 mm
